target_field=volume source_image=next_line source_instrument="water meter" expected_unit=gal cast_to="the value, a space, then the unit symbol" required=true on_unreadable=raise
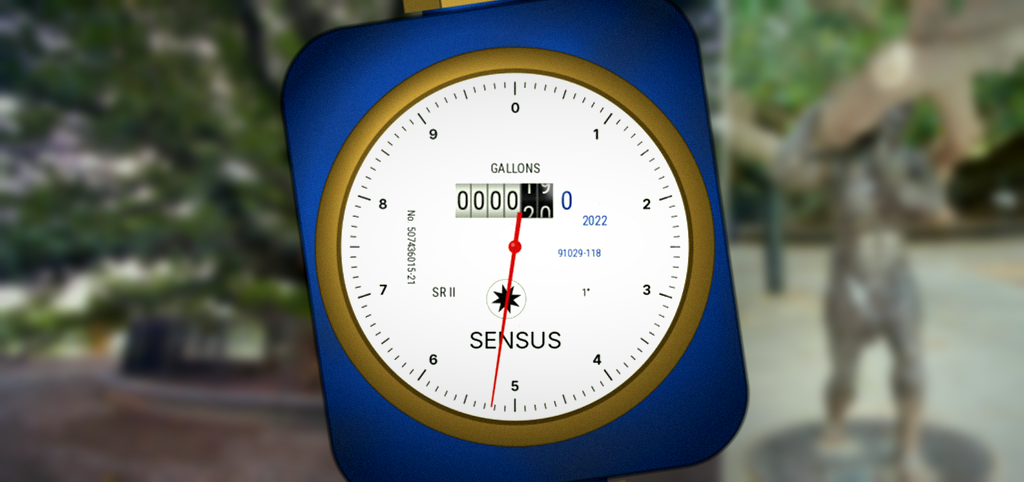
195.2 gal
